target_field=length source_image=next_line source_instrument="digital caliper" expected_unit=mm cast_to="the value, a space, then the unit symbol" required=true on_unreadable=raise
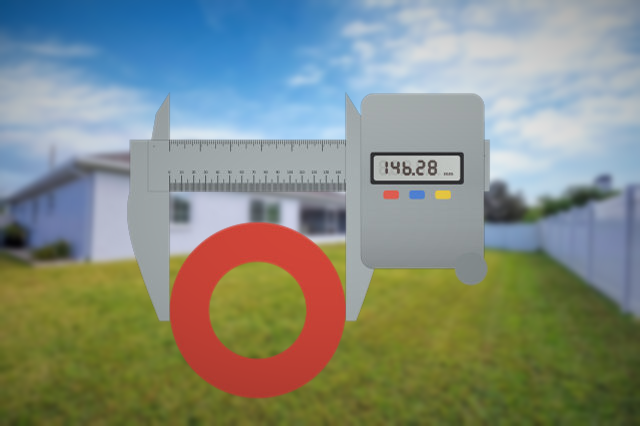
146.28 mm
